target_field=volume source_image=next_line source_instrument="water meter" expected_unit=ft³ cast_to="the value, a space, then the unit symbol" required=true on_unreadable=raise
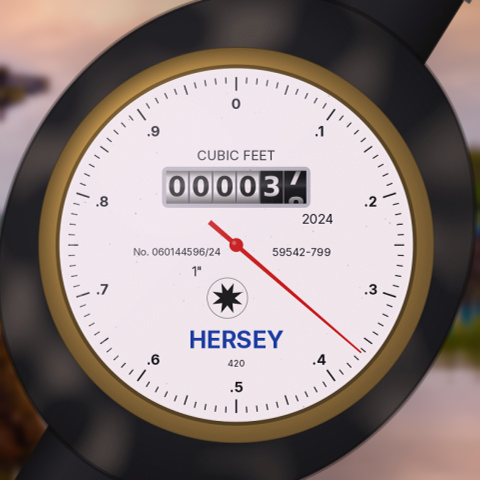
37.36 ft³
